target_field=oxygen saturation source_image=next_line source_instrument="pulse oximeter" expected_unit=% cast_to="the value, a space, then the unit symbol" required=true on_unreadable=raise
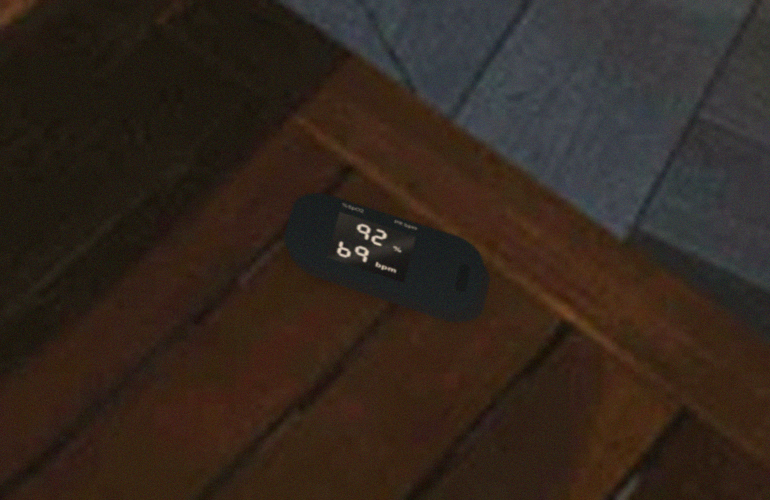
92 %
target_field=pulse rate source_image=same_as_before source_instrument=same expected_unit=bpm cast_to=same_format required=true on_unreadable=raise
69 bpm
